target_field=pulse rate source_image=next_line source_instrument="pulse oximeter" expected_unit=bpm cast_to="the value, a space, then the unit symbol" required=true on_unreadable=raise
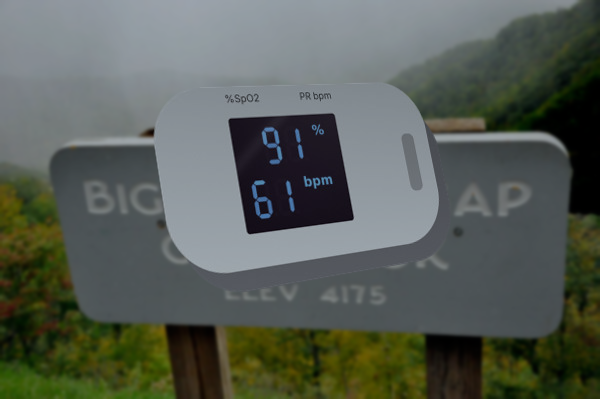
61 bpm
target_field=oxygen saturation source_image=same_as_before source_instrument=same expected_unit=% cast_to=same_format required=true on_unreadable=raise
91 %
